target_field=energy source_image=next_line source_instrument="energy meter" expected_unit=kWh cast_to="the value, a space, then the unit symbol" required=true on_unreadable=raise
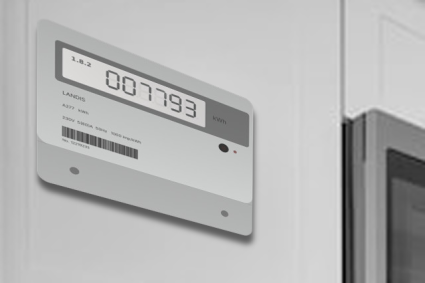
7793 kWh
